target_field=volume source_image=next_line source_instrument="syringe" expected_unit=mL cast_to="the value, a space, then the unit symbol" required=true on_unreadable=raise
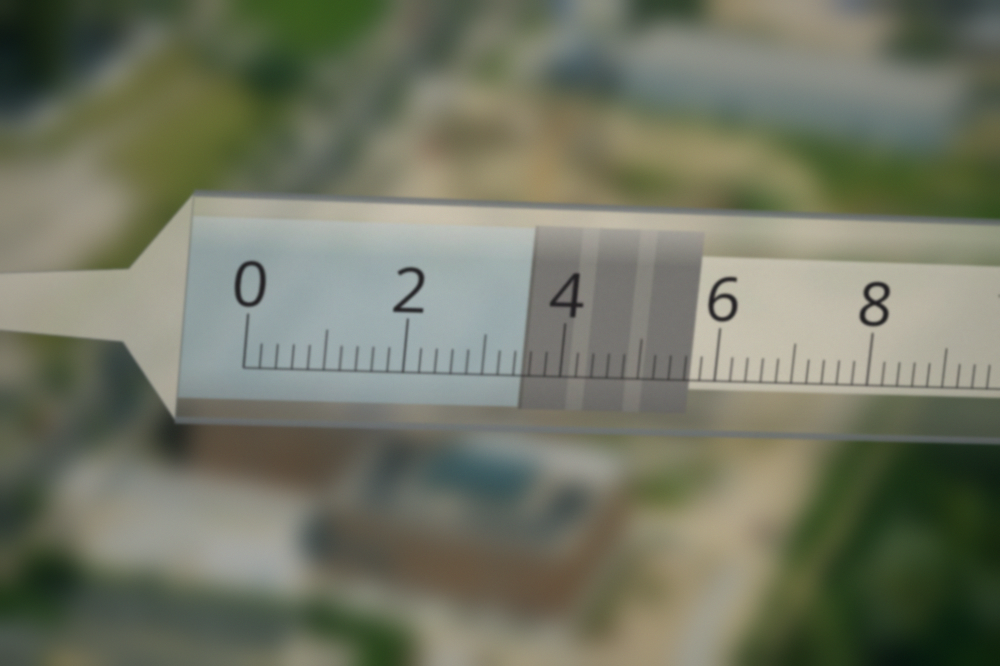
3.5 mL
